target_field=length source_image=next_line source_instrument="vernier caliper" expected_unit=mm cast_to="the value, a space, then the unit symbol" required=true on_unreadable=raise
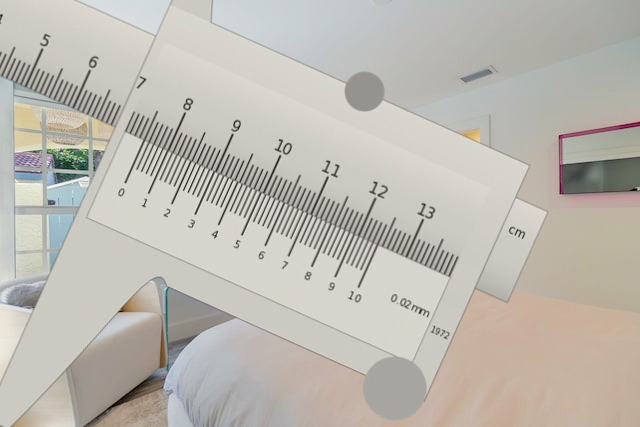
75.0 mm
